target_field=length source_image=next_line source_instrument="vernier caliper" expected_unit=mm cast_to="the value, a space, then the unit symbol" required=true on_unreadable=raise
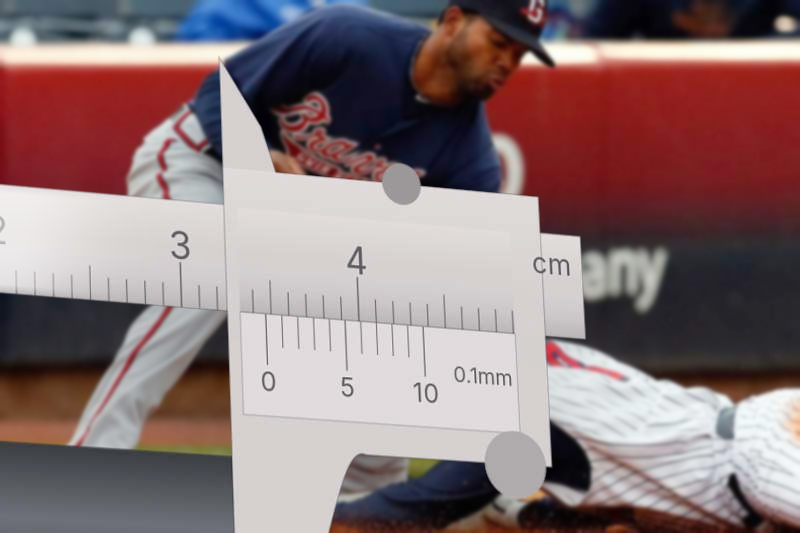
34.7 mm
